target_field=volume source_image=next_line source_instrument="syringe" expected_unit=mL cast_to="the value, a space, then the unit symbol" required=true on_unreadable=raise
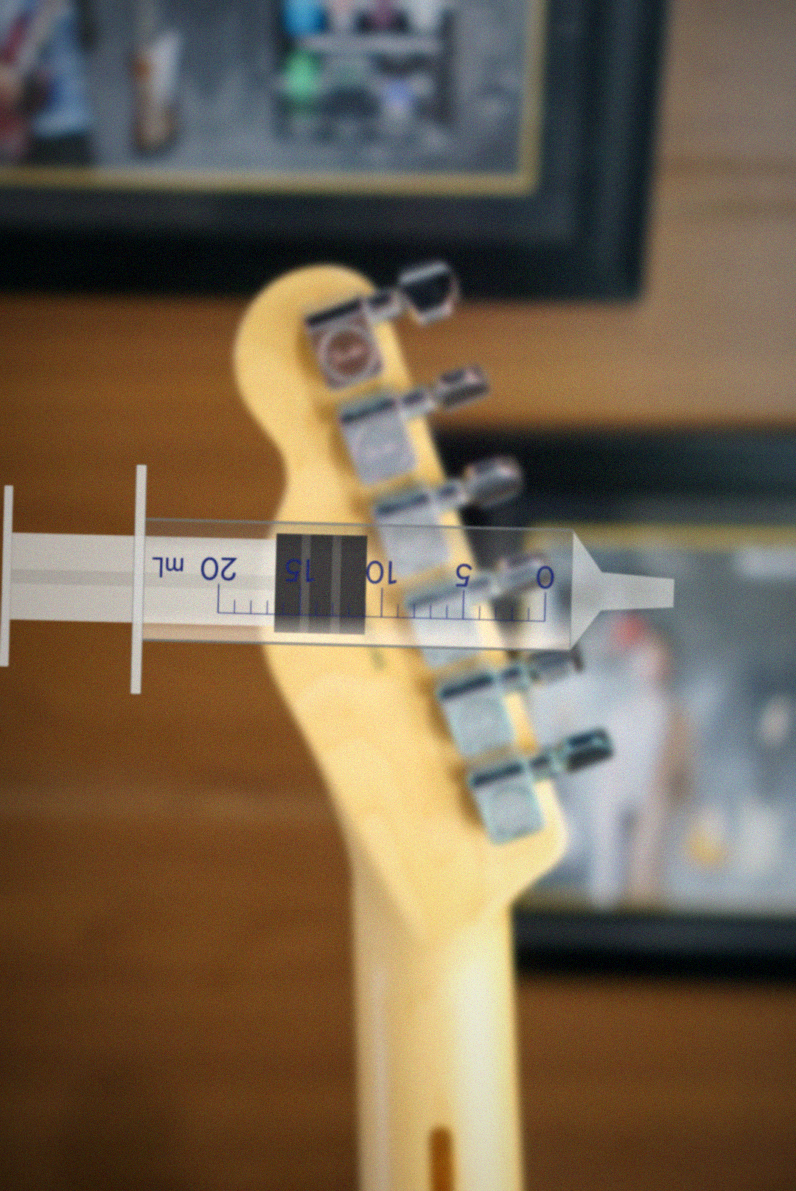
11 mL
